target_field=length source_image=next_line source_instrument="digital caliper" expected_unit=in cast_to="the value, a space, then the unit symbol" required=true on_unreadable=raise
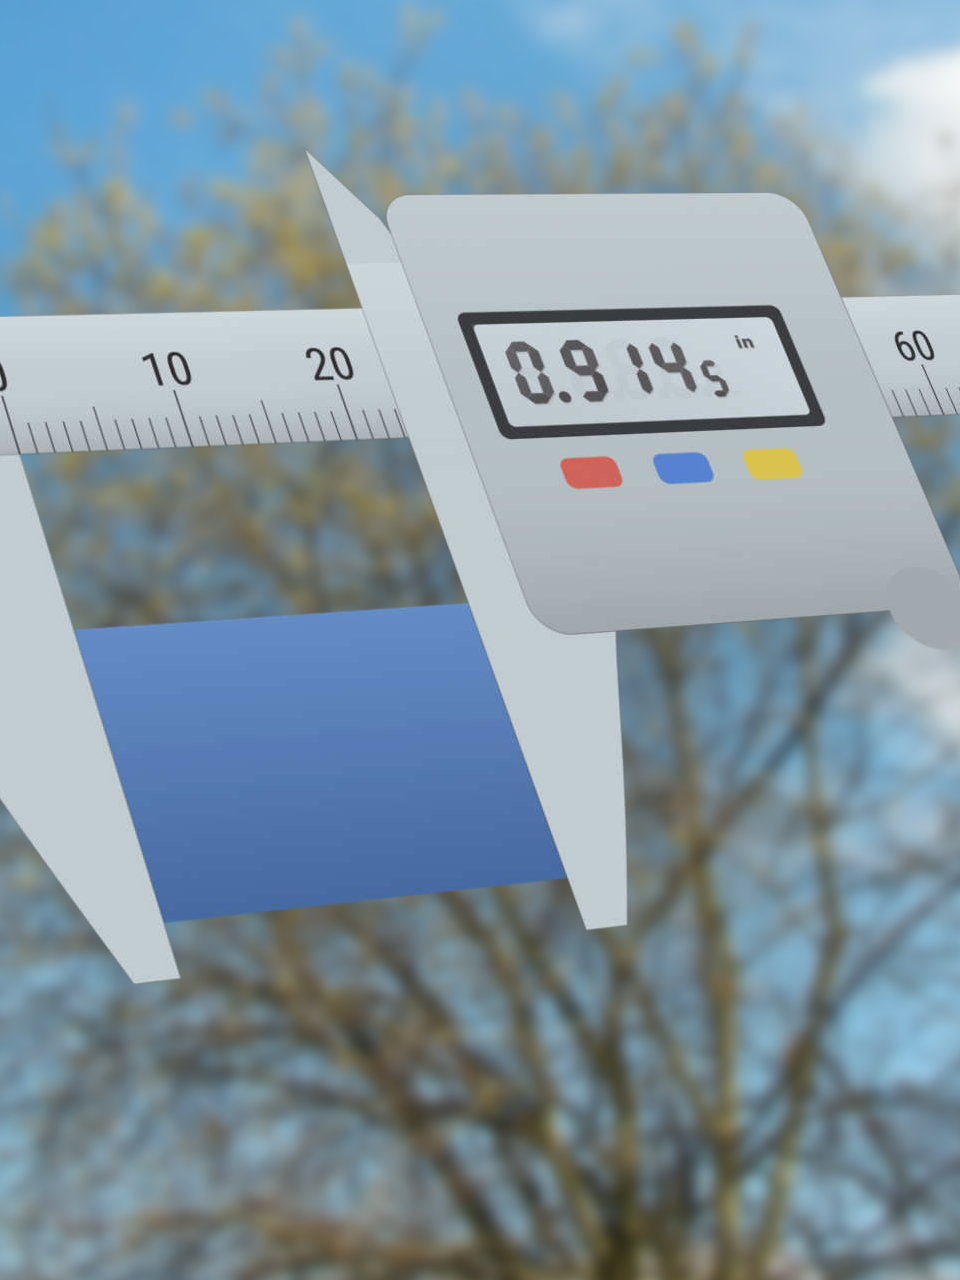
0.9145 in
